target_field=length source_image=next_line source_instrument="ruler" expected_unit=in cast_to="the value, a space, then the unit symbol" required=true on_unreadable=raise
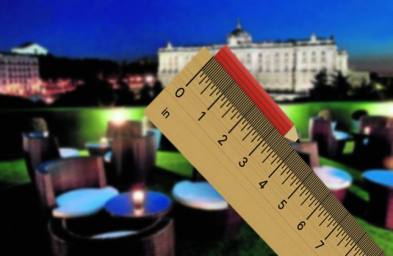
4 in
